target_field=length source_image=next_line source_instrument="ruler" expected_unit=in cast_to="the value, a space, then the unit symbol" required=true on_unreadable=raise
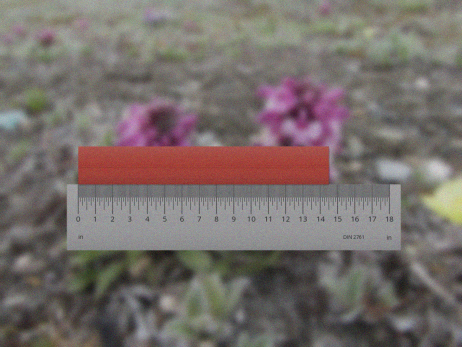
14.5 in
